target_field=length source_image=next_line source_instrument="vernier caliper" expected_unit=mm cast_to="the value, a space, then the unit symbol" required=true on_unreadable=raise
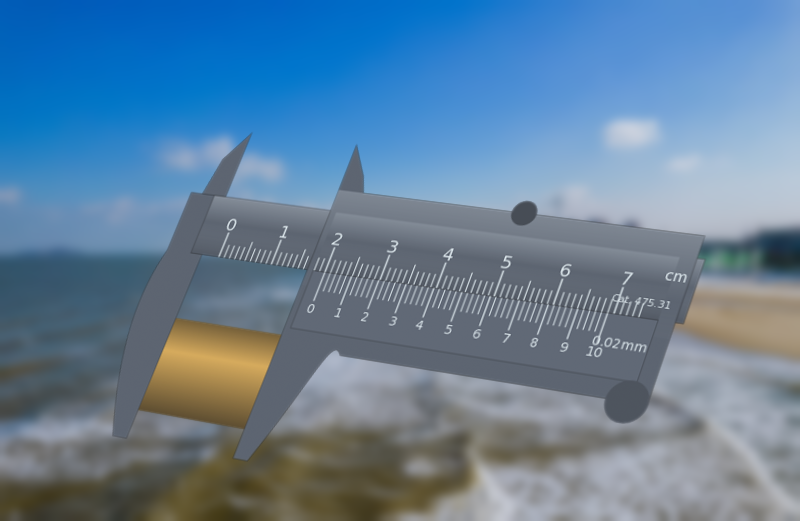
20.0 mm
